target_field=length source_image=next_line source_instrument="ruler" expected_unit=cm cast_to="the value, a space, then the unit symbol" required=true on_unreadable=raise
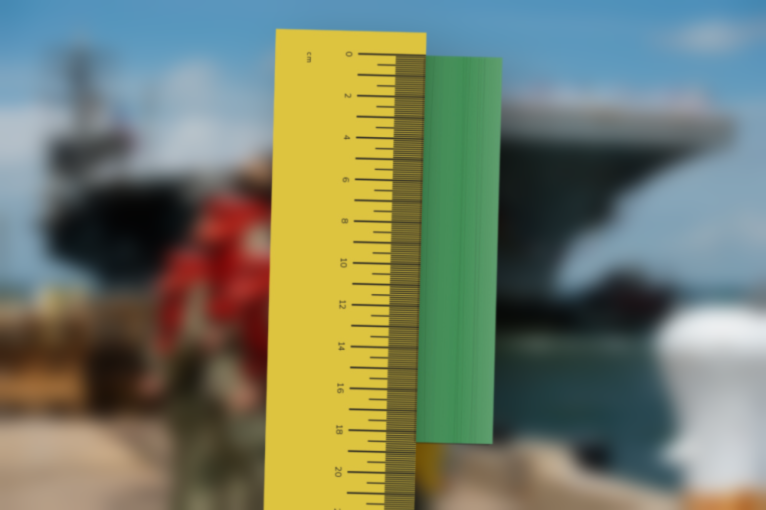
18.5 cm
